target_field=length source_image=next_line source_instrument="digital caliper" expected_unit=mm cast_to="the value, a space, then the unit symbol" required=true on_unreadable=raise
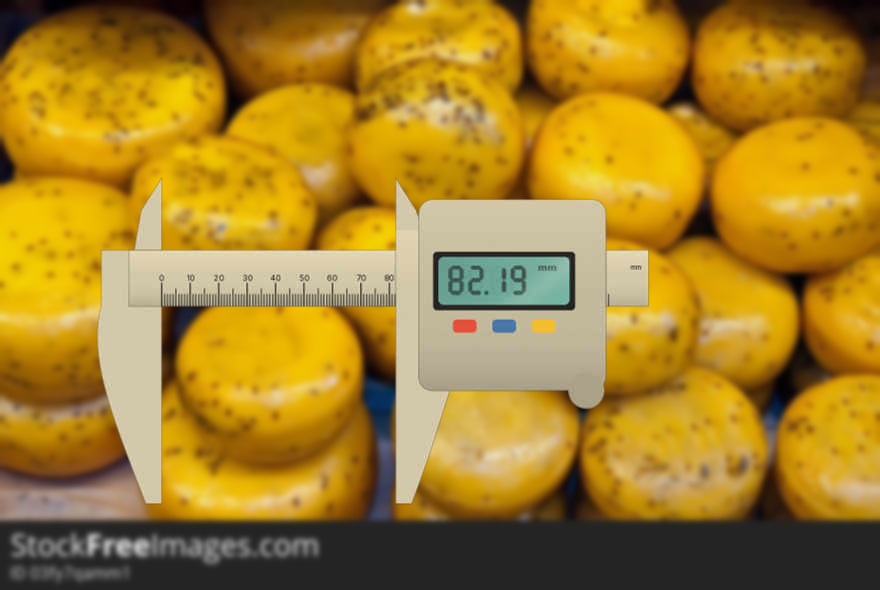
82.19 mm
